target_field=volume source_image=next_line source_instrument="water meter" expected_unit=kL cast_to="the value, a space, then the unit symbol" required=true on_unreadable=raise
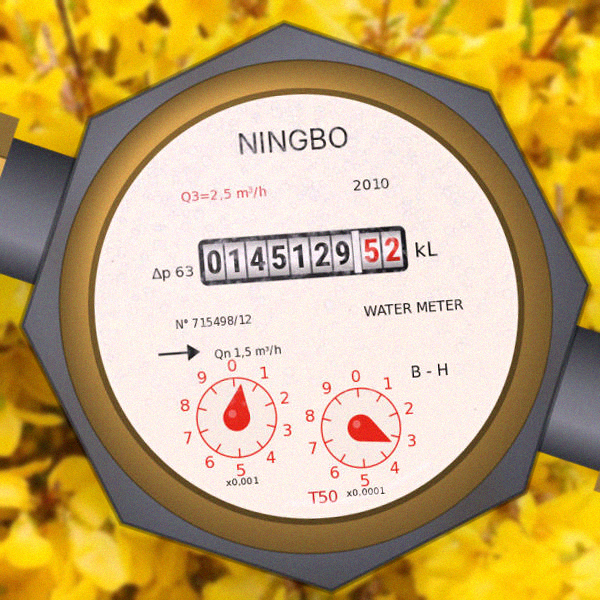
145129.5203 kL
